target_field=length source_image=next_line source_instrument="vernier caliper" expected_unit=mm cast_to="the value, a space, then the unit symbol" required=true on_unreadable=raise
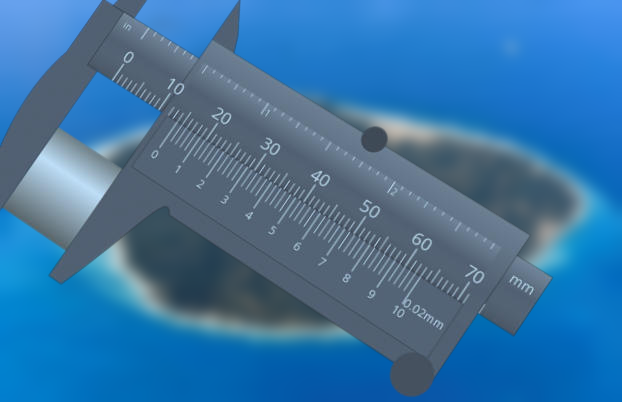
14.0 mm
